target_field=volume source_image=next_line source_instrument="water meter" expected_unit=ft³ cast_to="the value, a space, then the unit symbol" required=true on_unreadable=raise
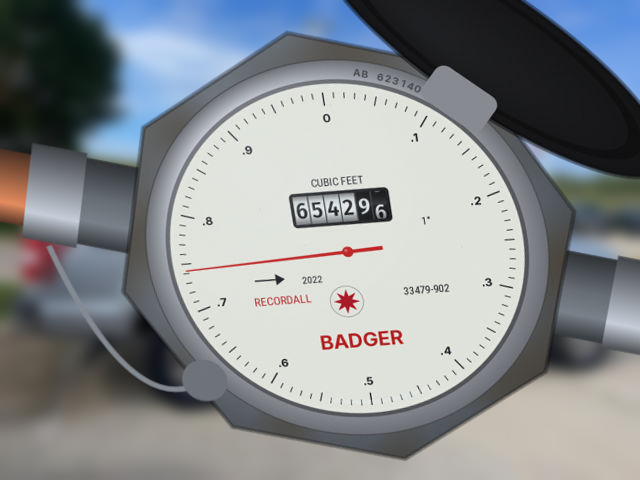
654295.74 ft³
